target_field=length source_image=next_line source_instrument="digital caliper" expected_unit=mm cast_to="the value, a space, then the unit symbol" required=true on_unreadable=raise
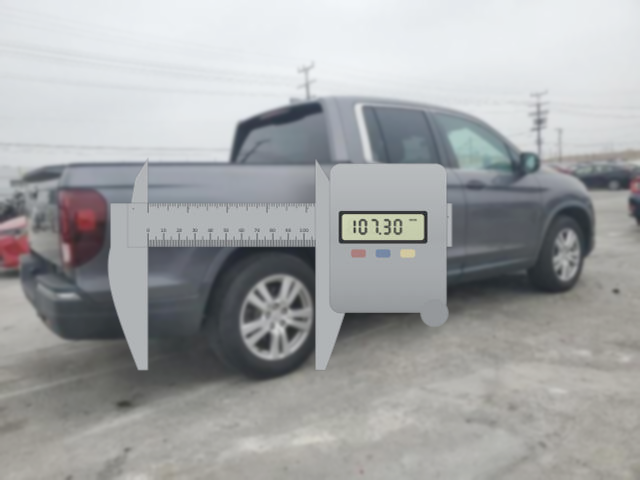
107.30 mm
